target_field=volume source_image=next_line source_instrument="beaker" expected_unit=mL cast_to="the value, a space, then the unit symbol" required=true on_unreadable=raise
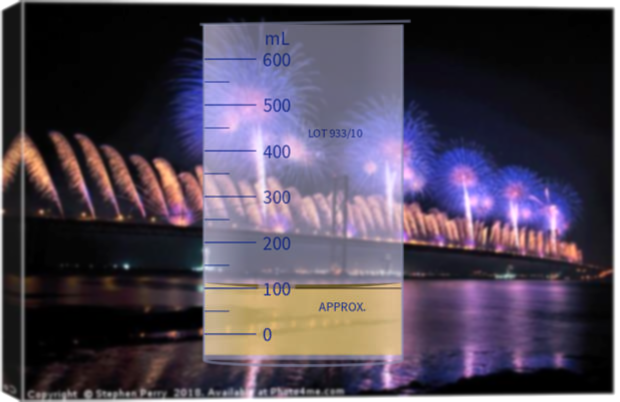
100 mL
